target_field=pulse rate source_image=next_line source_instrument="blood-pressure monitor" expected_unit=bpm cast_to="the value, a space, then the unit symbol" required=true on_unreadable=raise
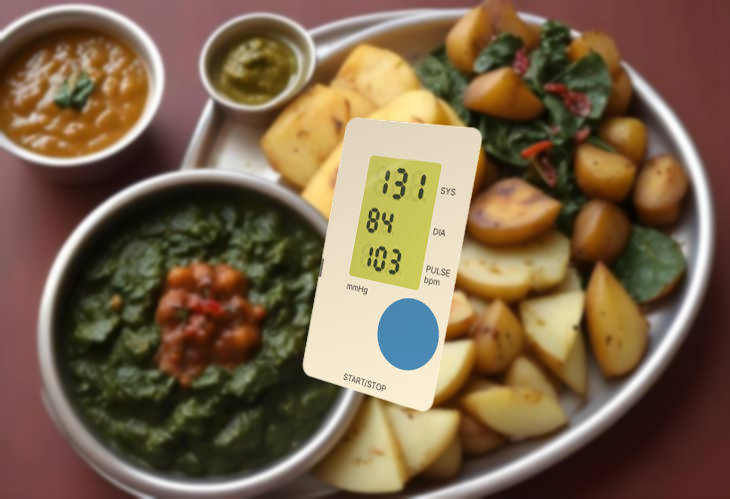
103 bpm
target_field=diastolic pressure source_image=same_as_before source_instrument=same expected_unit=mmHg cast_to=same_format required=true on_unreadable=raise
84 mmHg
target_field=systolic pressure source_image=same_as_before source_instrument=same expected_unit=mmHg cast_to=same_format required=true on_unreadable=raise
131 mmHg
